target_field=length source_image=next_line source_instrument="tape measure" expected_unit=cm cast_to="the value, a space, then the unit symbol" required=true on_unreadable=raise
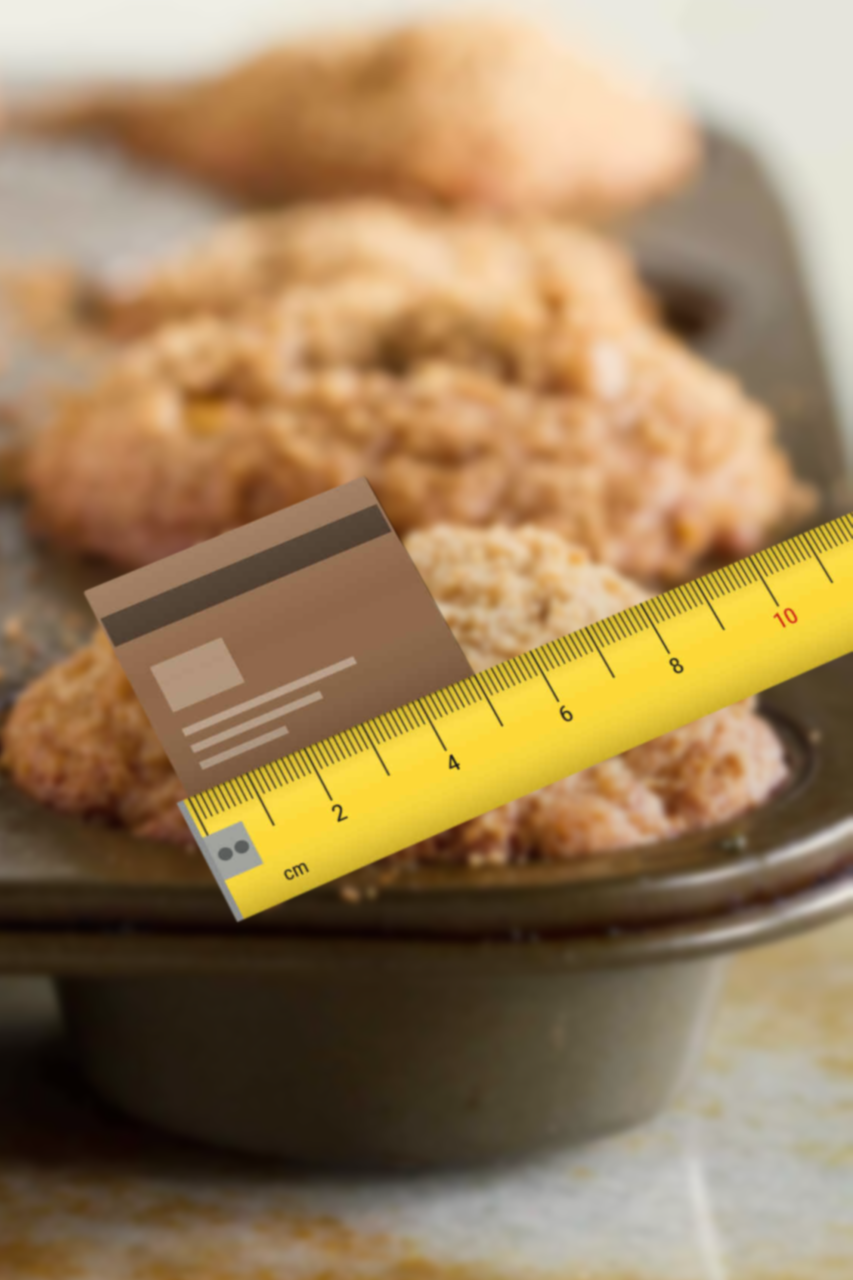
5 cm
